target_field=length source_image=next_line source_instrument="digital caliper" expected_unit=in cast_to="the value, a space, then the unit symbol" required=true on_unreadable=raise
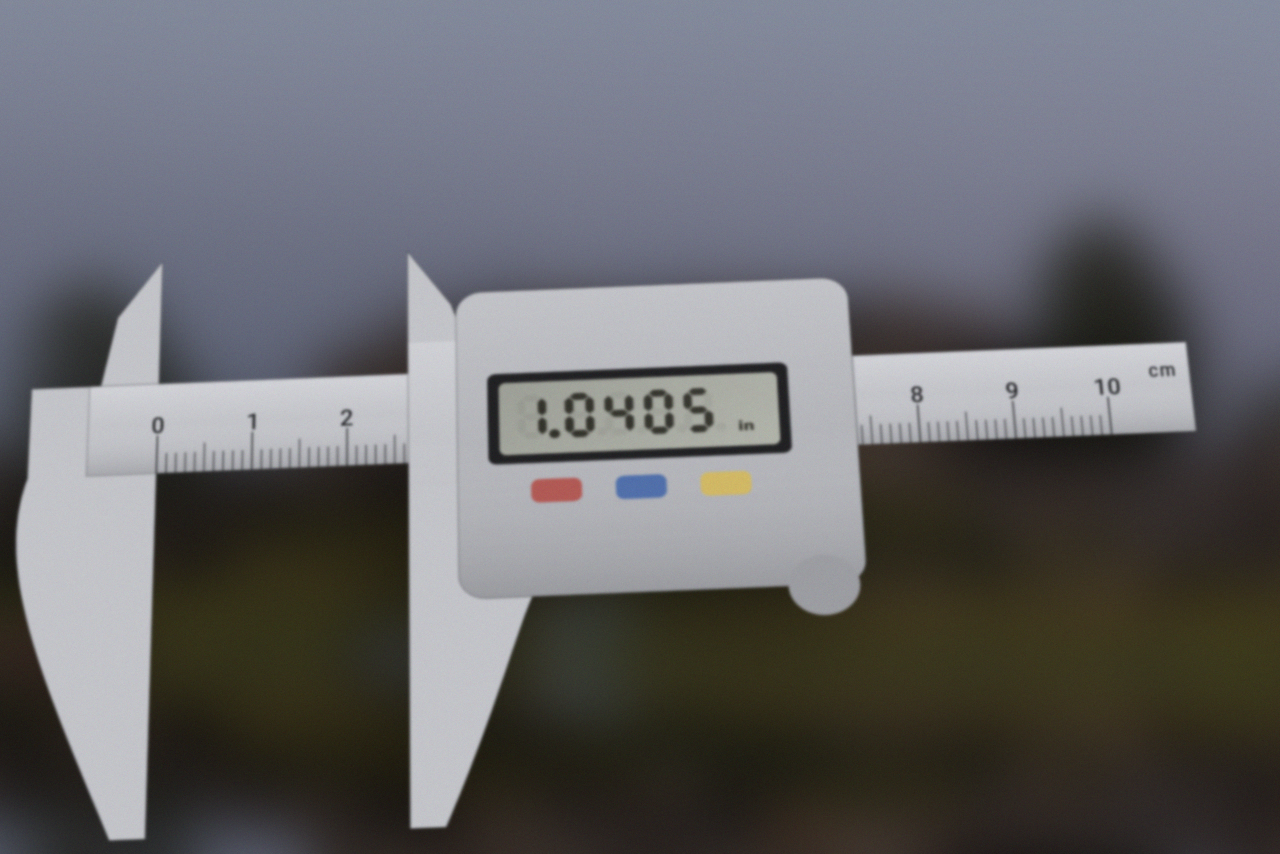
1.0405 in
